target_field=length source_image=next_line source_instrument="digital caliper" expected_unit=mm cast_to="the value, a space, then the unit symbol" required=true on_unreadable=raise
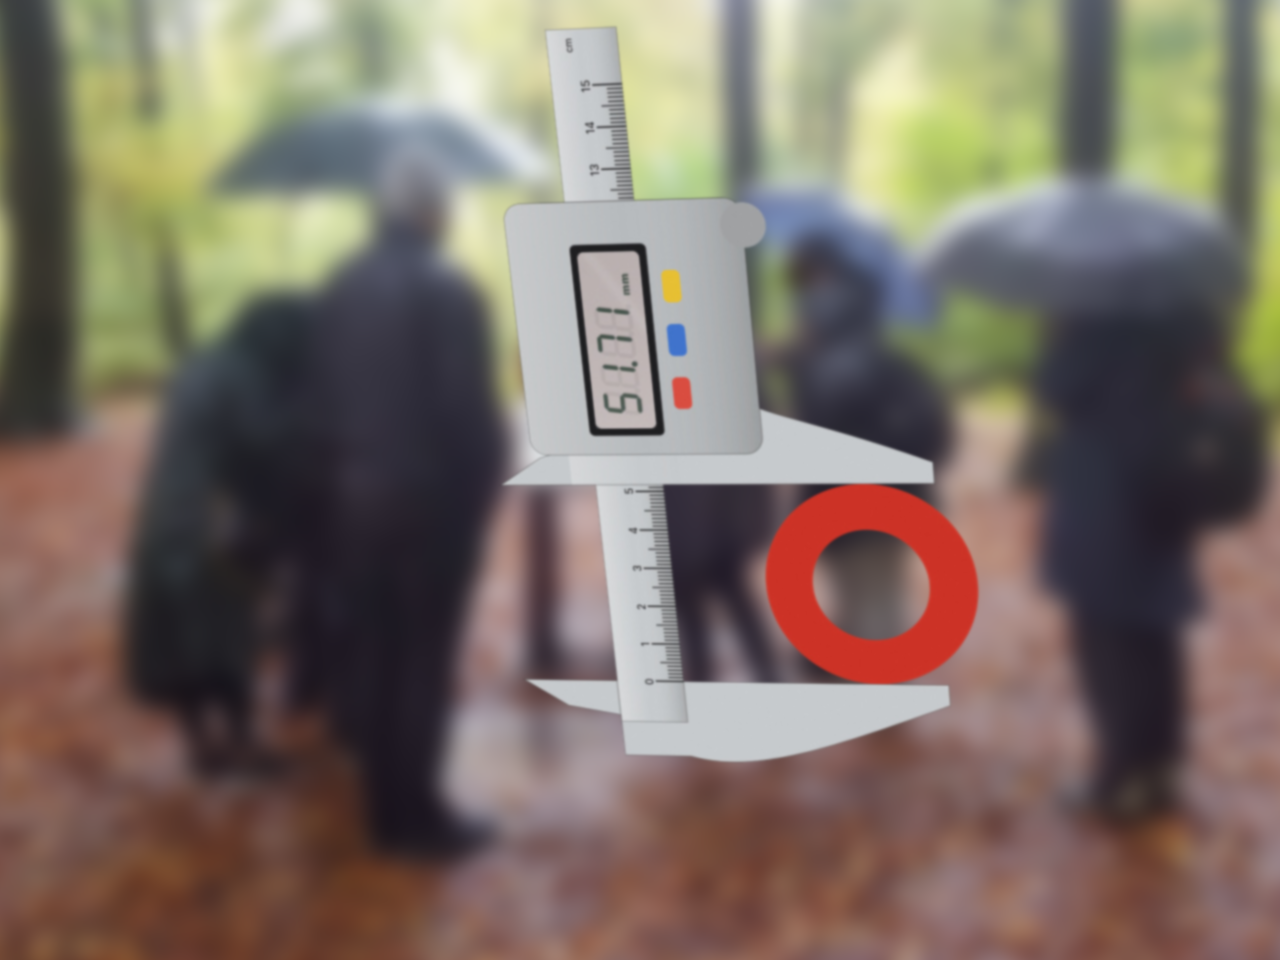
51.71 mm
